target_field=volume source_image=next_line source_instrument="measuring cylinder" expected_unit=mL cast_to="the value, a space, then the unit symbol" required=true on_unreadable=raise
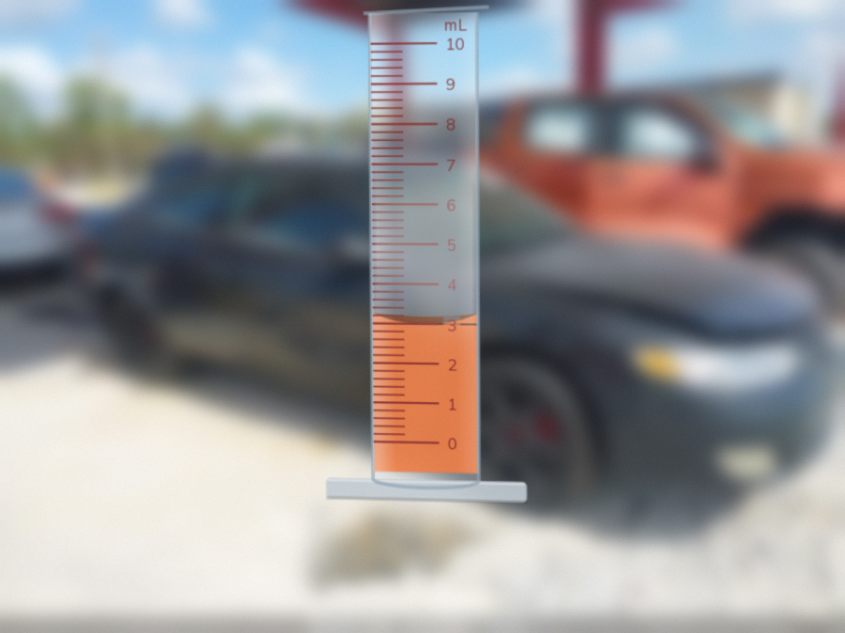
3 mL
